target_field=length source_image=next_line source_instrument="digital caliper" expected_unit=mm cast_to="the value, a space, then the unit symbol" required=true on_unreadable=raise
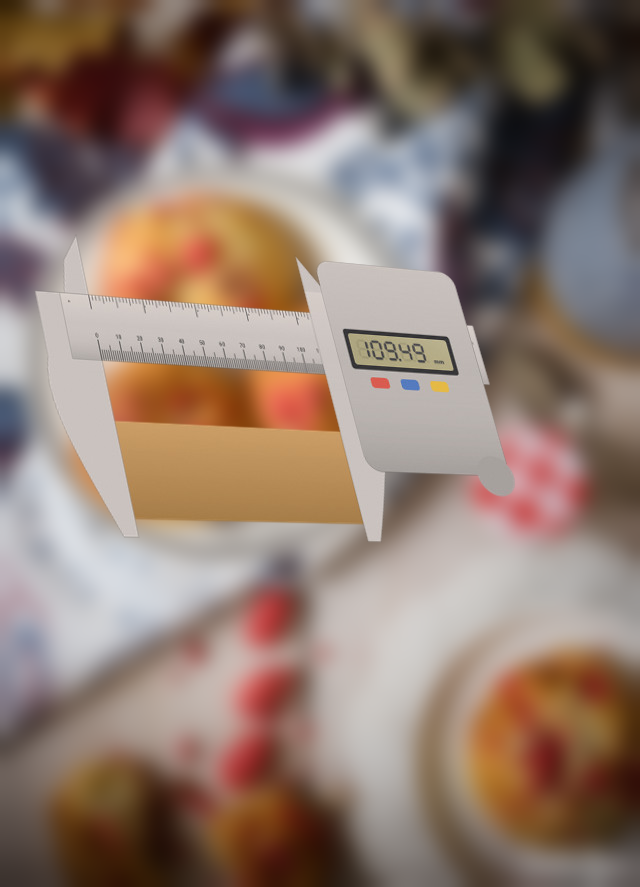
109.49 mm
